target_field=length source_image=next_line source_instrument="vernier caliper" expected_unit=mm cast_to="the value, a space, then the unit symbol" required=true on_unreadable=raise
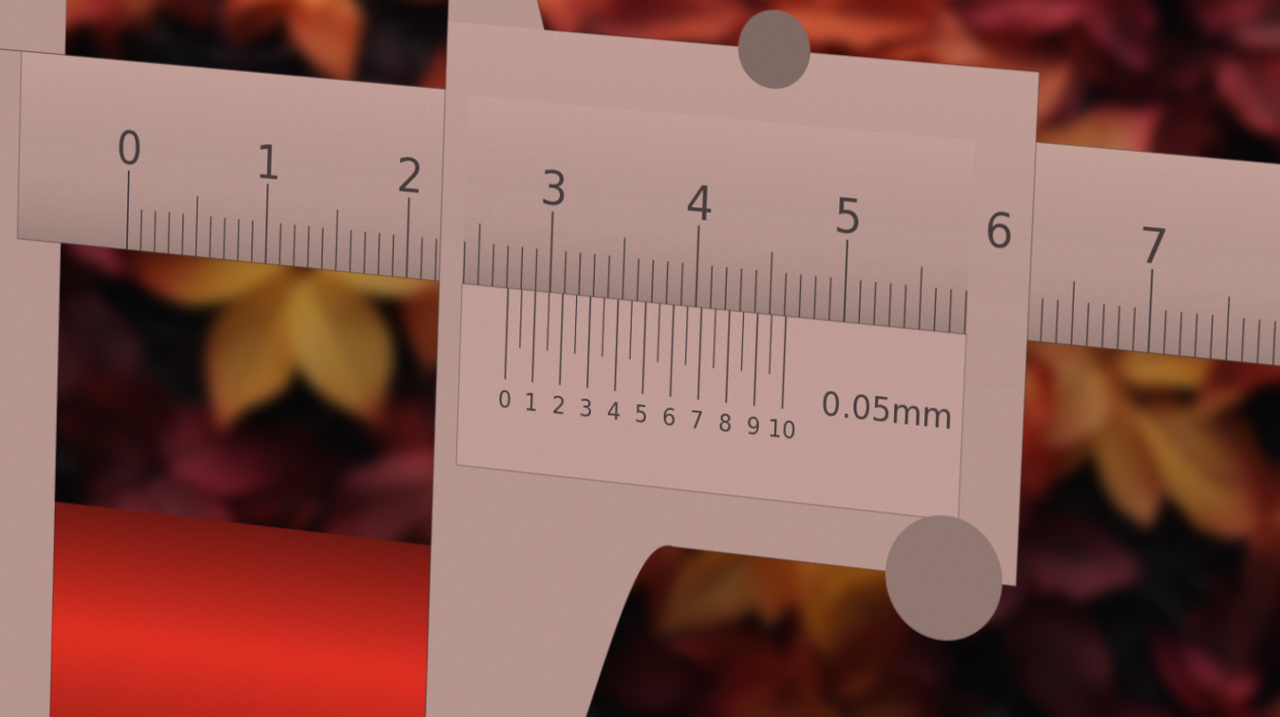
27.1 mm
